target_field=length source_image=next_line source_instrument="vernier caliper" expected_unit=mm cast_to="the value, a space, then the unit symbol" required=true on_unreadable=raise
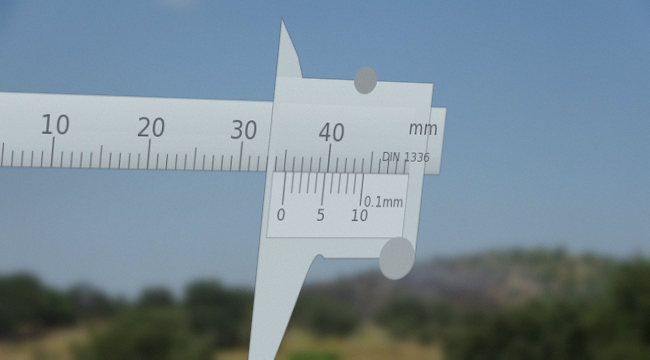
35.2 mm
